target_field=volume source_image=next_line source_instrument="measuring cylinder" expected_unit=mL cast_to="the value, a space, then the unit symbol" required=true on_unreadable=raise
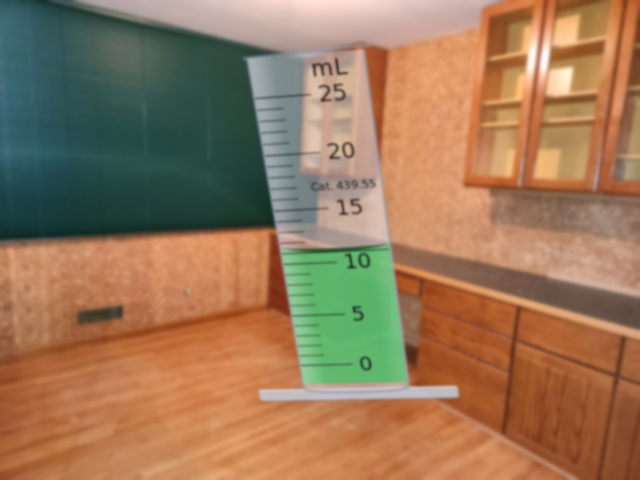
11 mL
